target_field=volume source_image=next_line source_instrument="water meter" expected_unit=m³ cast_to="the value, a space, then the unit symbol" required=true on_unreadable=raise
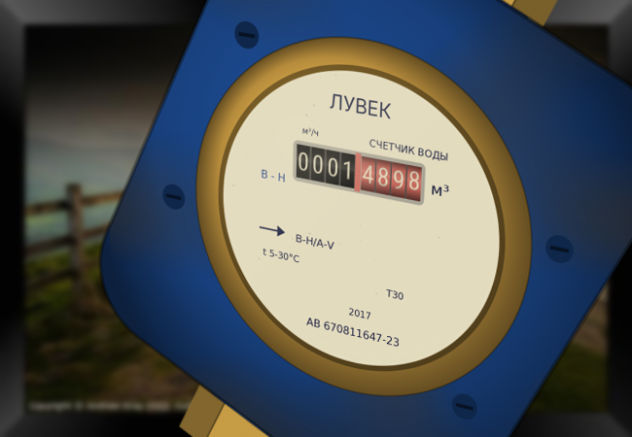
1.4898 m³
